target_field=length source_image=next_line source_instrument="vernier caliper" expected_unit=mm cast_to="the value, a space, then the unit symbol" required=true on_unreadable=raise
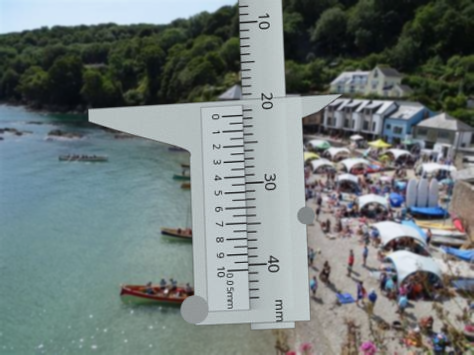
21.6 mm
